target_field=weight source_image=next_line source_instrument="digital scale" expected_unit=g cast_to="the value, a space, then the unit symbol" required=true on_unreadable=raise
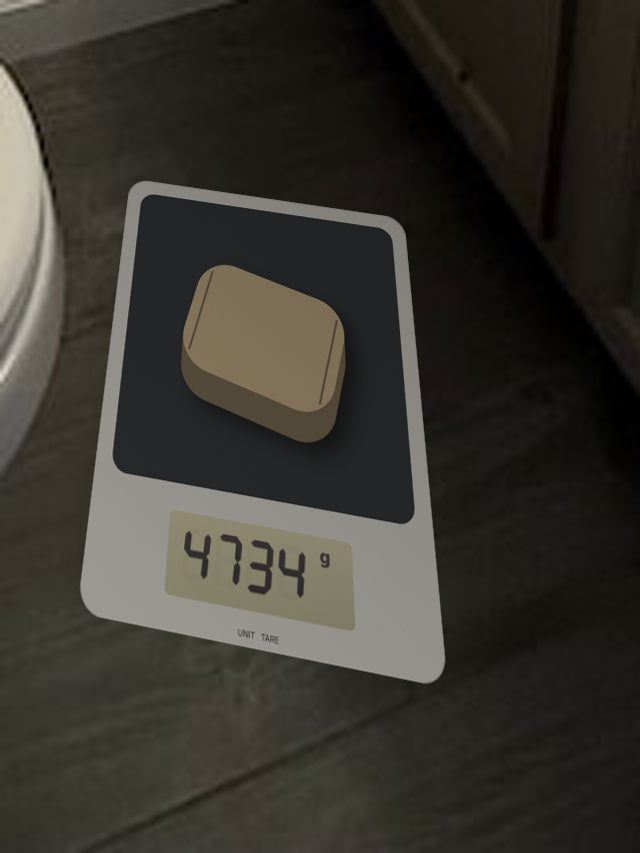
4734 g
